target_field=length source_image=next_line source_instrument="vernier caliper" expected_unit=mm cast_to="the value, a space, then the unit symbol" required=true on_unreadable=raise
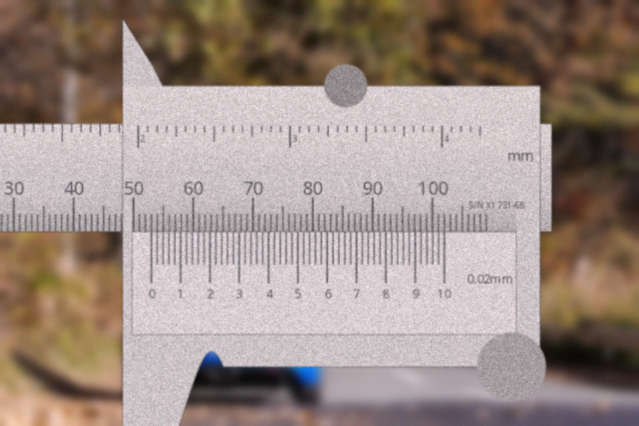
53.0 mm
